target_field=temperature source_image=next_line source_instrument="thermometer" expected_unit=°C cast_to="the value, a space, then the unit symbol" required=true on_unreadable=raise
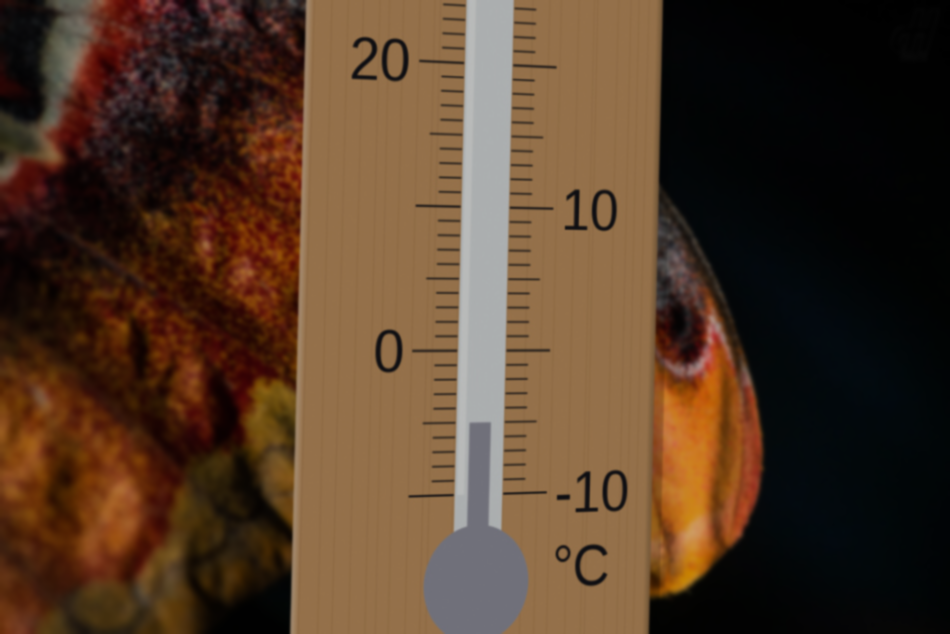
-5 °C
